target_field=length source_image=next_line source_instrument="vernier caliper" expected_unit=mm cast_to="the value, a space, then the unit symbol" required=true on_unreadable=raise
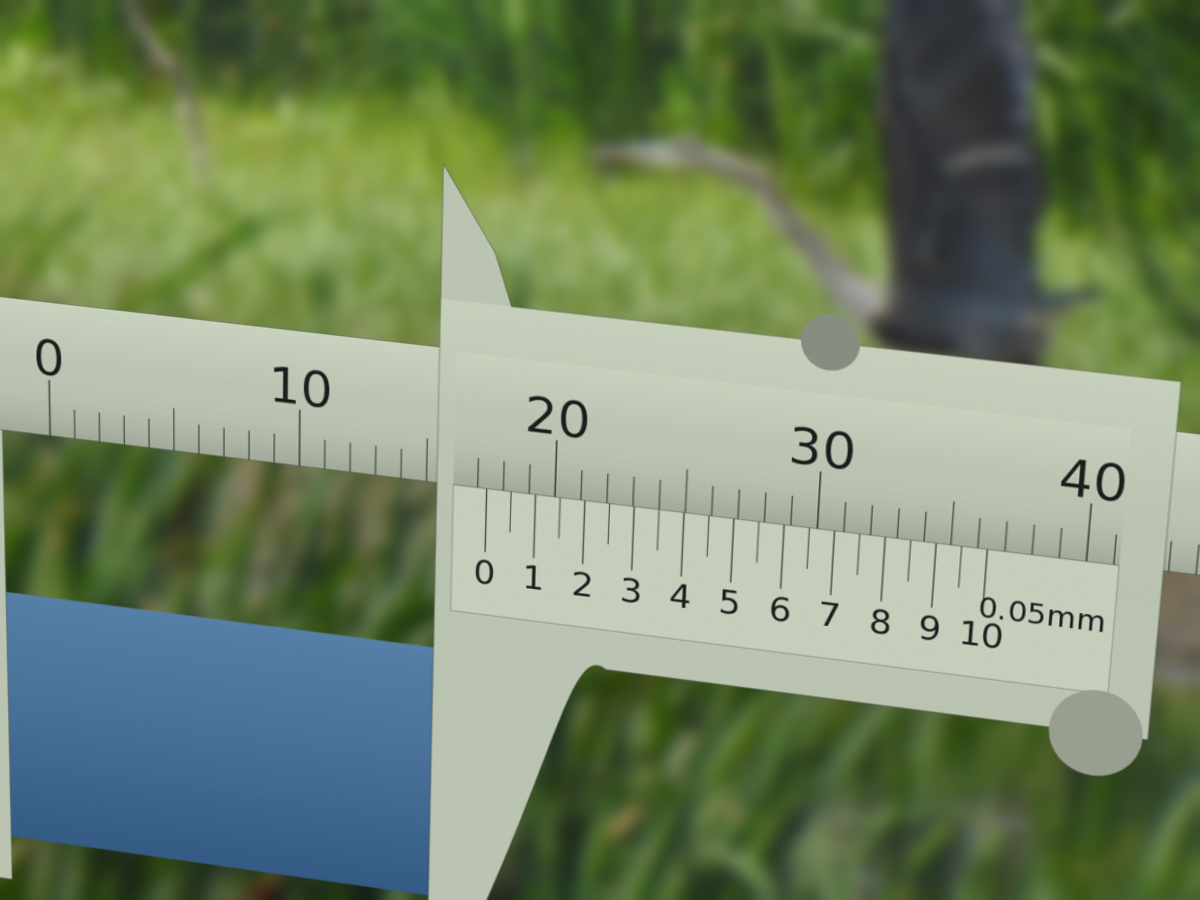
17.35 mm
